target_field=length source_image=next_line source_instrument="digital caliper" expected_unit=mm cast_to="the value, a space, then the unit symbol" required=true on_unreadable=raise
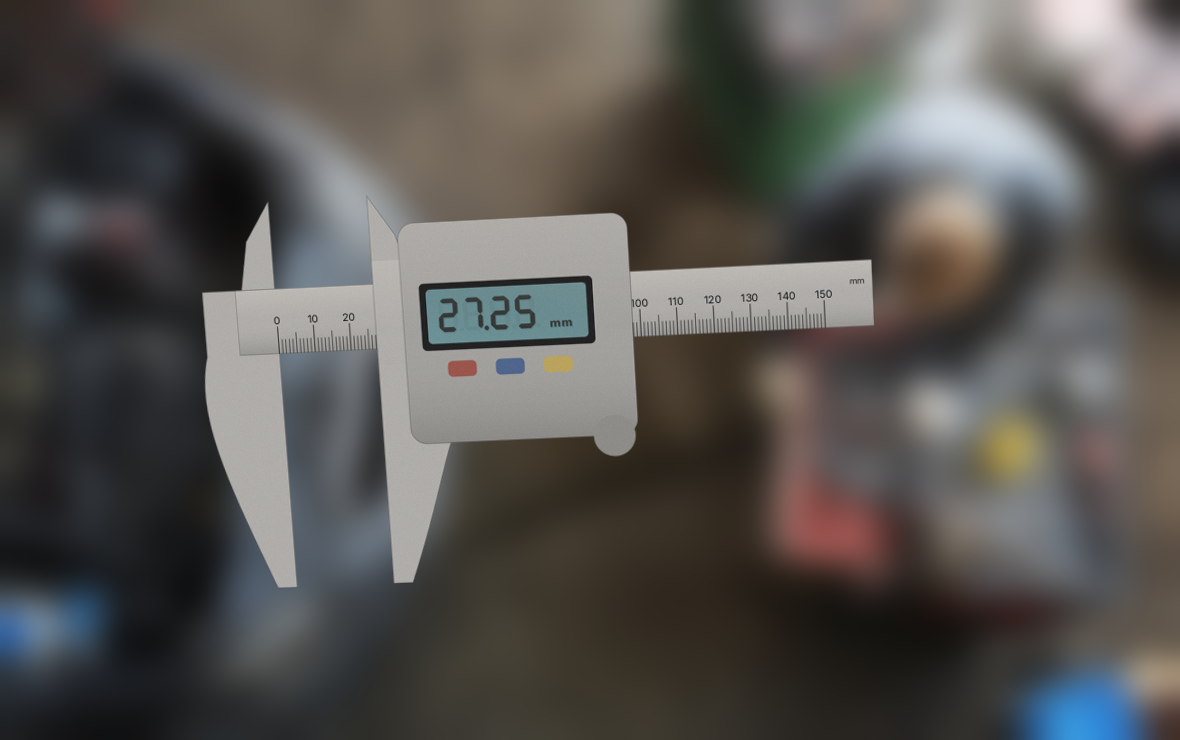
27.25 mm
